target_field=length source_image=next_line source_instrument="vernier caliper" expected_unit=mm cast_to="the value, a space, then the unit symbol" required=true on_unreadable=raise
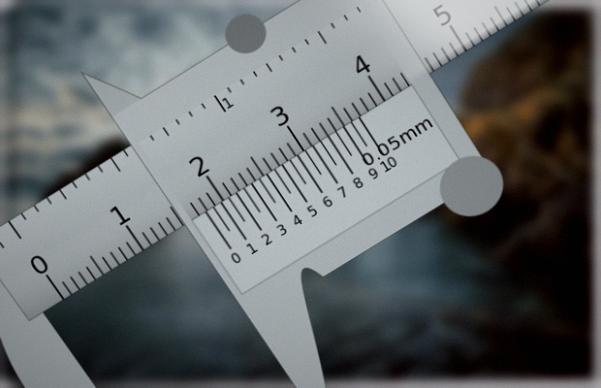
17.8 mm
